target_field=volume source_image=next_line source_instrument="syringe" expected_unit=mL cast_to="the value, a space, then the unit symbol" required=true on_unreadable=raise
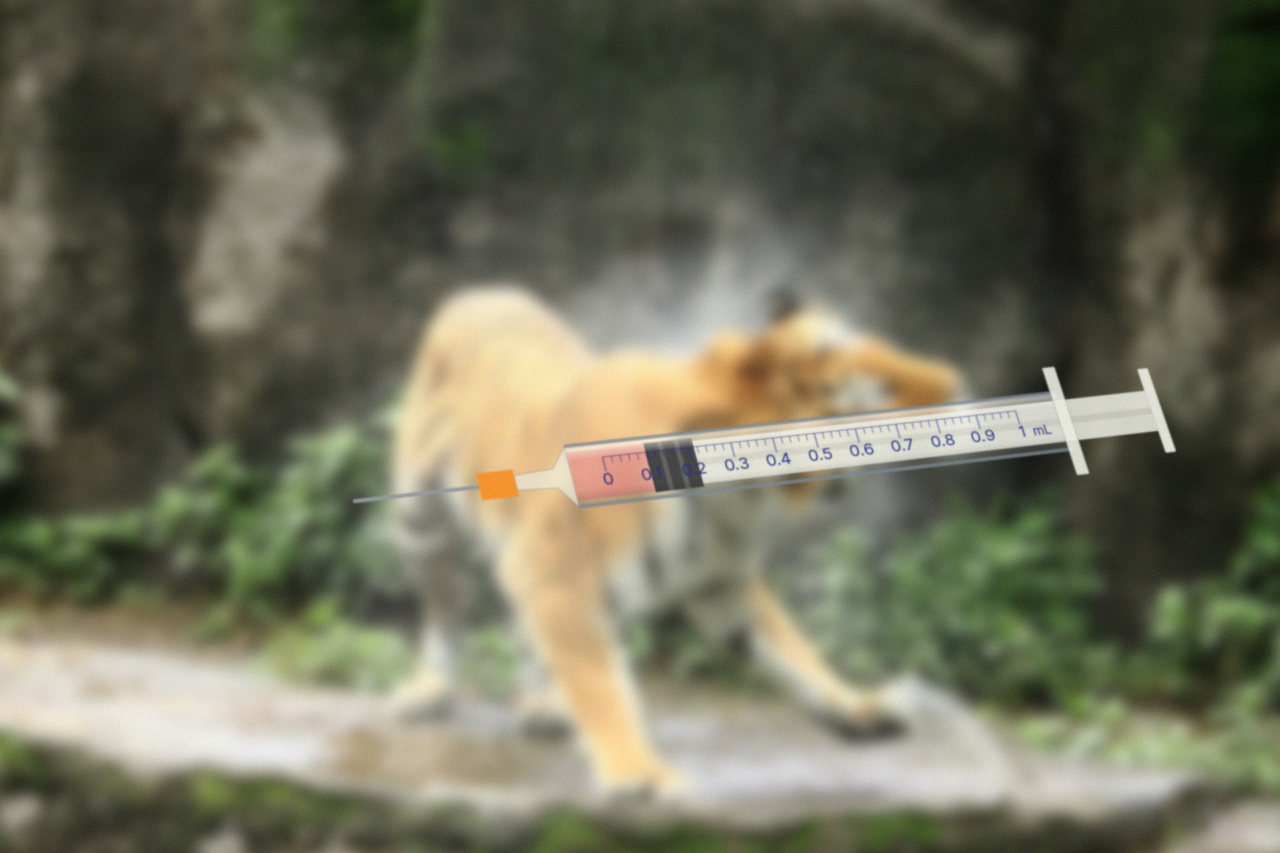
0.1 mL
